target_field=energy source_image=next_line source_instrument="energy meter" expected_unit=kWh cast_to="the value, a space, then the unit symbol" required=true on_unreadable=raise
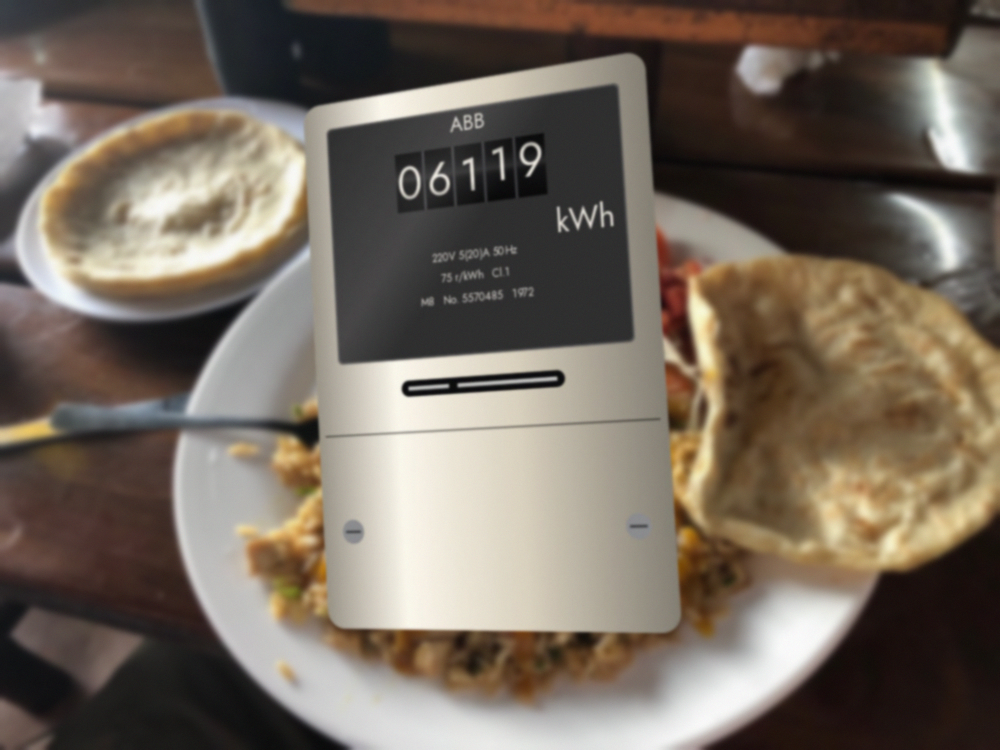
6119 kWh
